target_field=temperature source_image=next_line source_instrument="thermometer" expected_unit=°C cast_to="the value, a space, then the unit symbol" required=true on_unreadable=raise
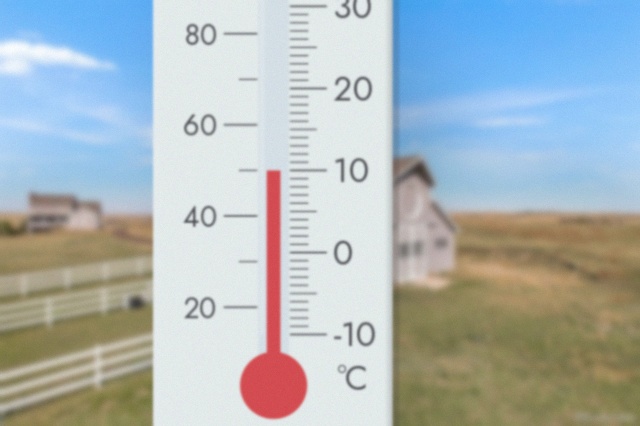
10 °C
